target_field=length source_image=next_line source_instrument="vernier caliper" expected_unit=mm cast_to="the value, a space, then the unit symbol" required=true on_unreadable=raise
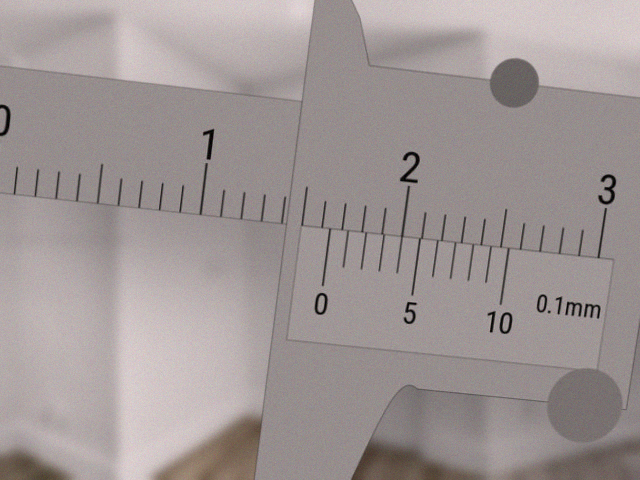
16.4 mm
